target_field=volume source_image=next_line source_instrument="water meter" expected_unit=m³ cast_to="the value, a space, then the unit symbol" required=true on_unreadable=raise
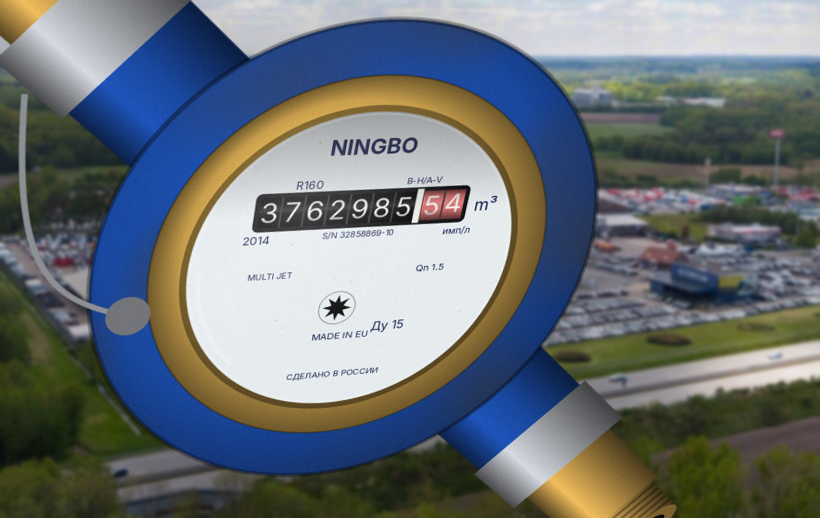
3762985.54 m³
